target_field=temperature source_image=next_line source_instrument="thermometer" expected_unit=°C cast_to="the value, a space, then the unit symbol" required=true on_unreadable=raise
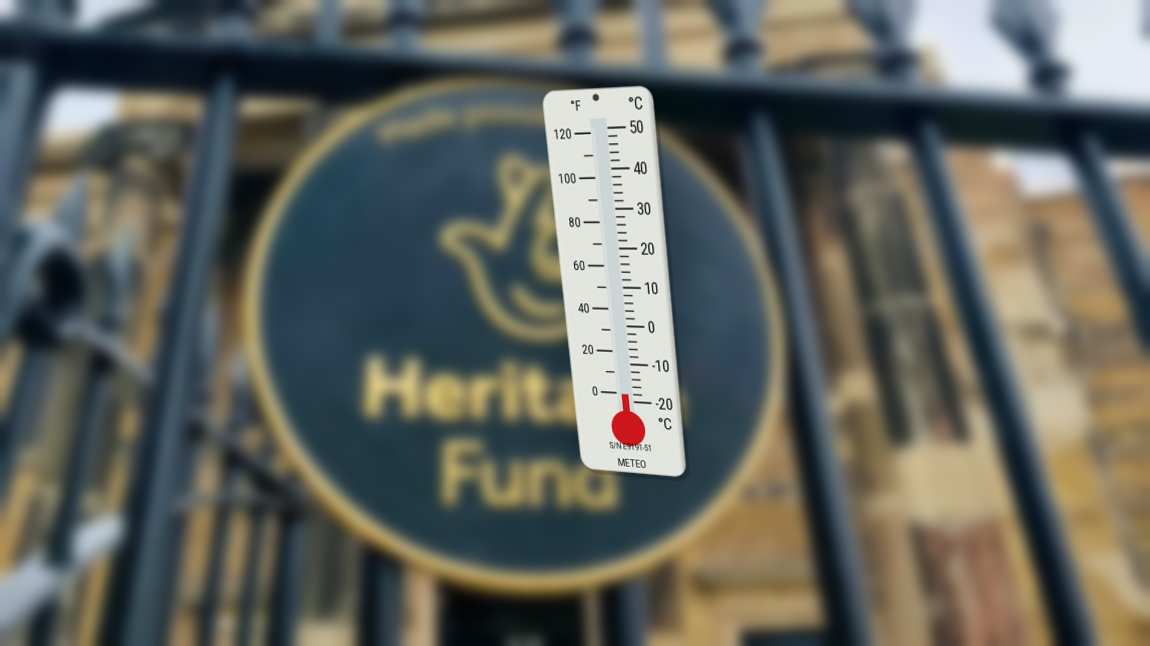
-18 °C
